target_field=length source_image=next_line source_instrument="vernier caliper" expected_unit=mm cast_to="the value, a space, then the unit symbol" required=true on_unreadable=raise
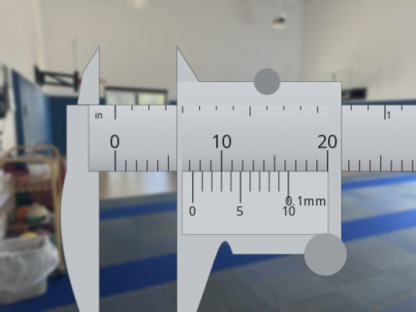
7.3 mm
